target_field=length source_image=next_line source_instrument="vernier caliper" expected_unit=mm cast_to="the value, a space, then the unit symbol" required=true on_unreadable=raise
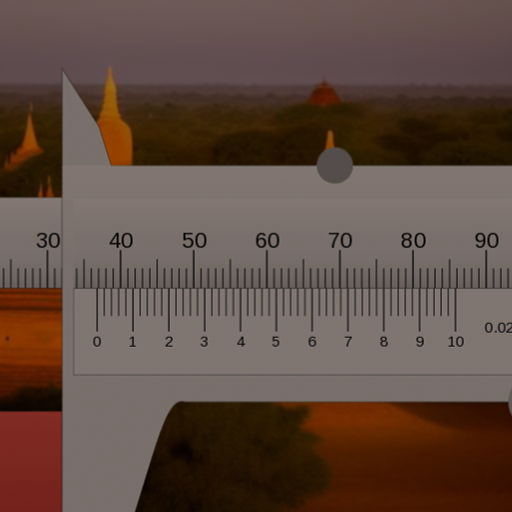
36.8 mm
